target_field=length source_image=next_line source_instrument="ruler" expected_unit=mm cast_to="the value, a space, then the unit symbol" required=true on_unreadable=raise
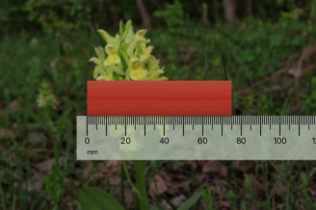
75 mm
